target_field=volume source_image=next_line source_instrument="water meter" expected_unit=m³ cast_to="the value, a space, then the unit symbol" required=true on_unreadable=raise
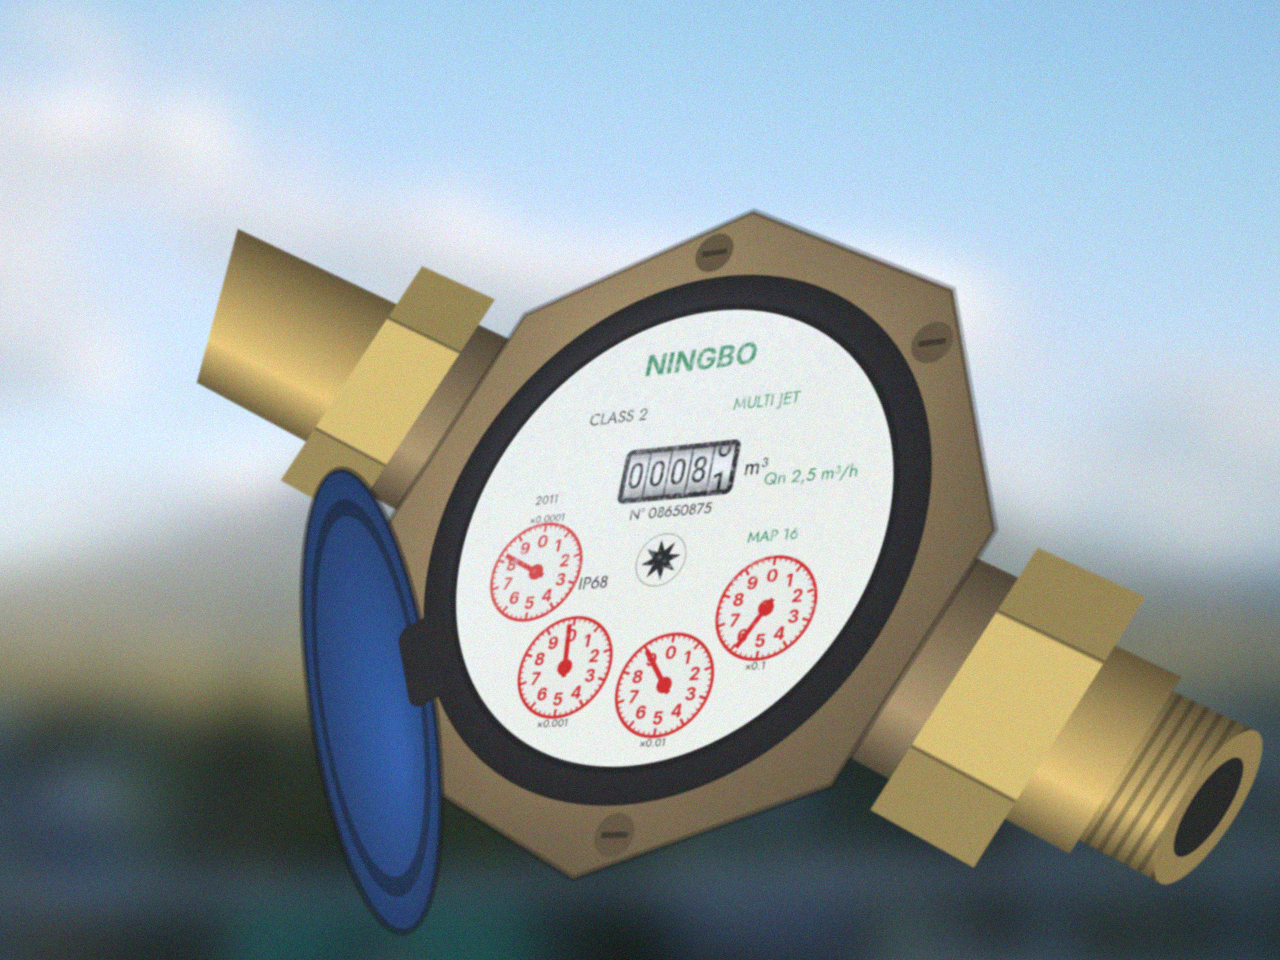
80.5898 m³
